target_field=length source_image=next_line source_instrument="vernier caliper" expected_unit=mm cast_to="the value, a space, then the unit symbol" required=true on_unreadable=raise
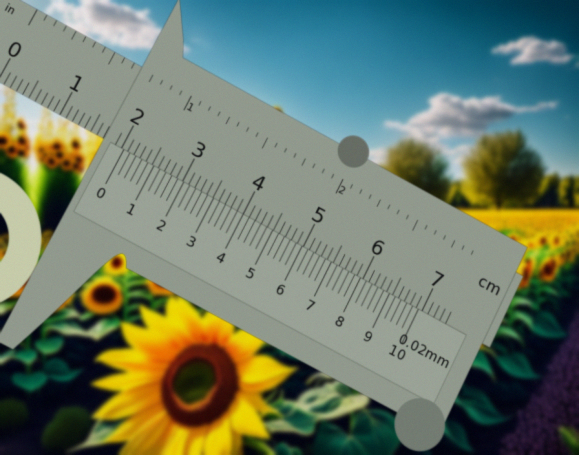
20.4 mm
